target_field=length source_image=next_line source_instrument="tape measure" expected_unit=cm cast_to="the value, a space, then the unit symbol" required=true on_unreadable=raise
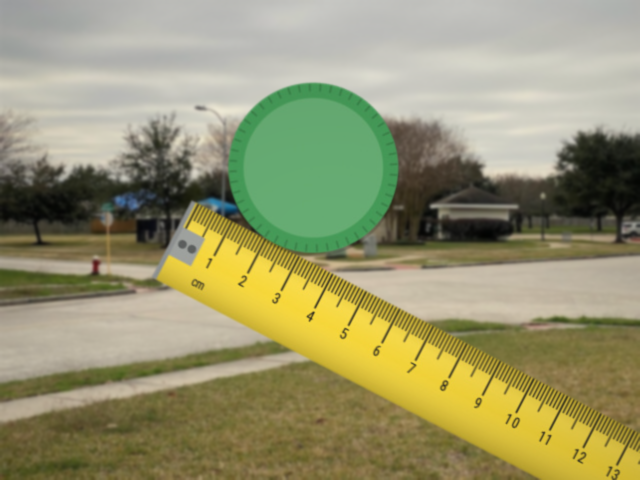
4.5 cm
